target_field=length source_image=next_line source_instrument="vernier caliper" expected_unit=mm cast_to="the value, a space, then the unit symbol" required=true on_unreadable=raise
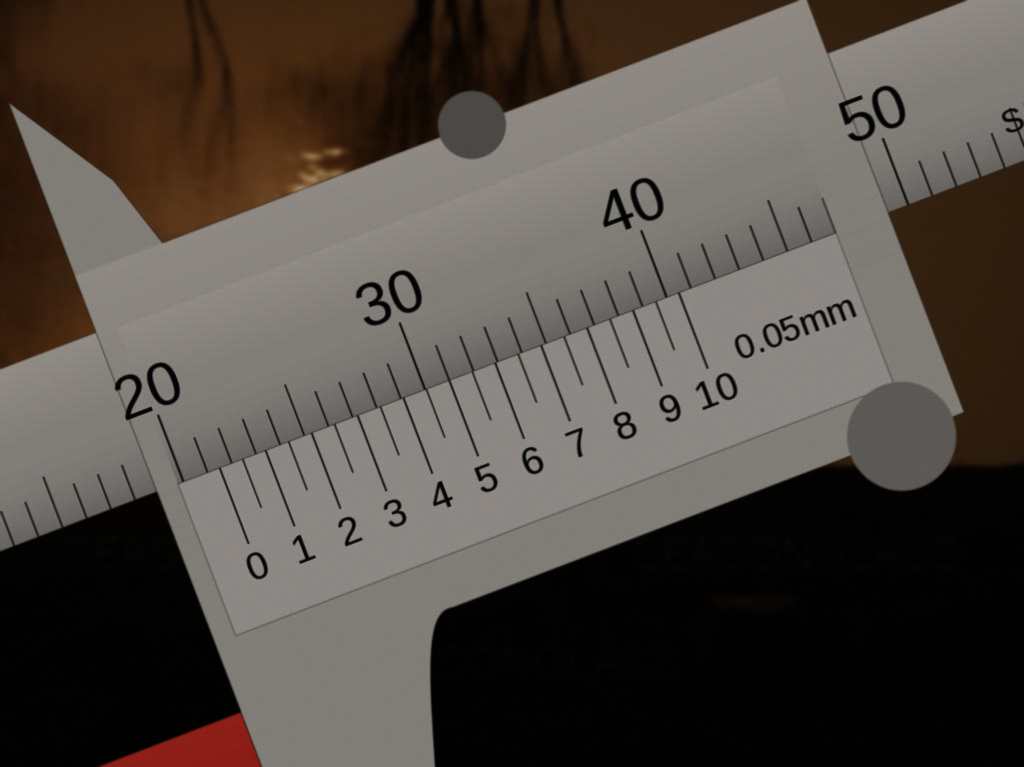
21.5 mm
